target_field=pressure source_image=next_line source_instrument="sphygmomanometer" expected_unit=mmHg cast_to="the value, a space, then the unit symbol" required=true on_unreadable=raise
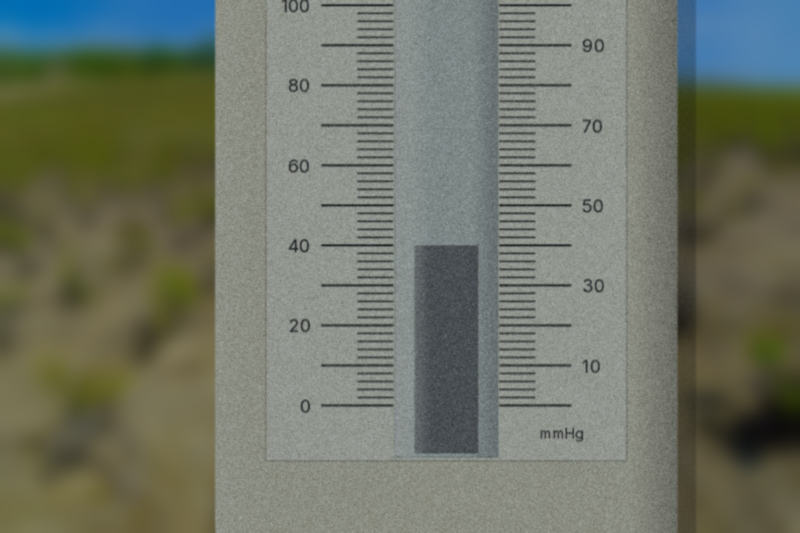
40 mmHg
